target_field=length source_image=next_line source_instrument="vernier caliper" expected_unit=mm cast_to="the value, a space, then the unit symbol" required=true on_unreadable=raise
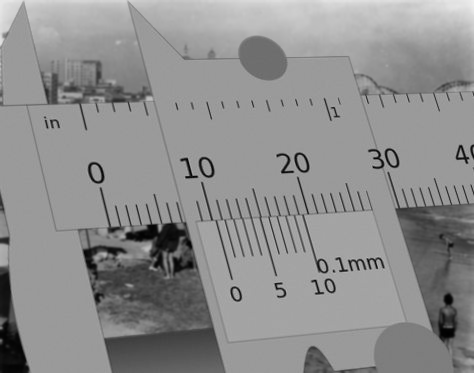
10.4 mm
